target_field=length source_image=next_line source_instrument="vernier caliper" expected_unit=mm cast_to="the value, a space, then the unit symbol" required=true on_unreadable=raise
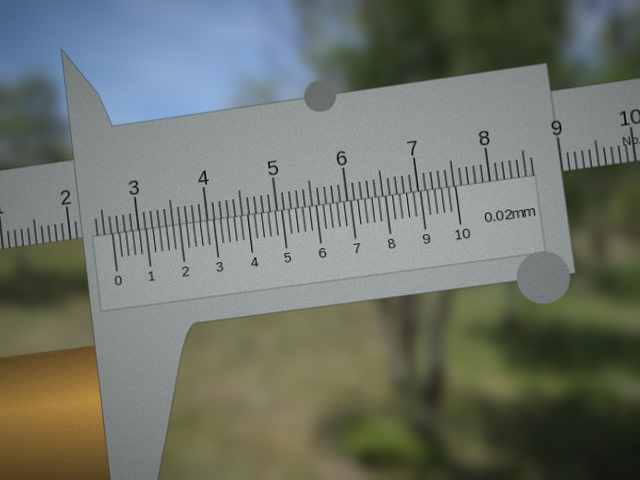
26.2 mm
